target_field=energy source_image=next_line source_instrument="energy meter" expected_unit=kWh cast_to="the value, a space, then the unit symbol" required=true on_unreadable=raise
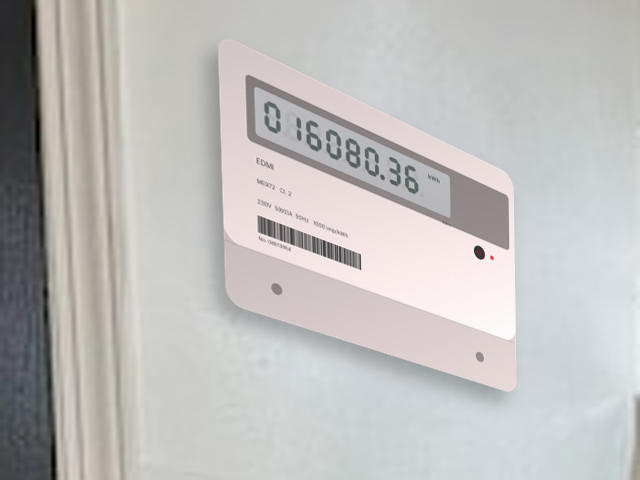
16080.36 kWh
